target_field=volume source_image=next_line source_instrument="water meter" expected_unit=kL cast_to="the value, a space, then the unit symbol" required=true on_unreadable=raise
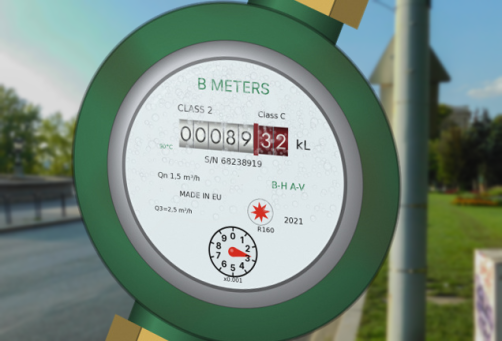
89.322 kL
